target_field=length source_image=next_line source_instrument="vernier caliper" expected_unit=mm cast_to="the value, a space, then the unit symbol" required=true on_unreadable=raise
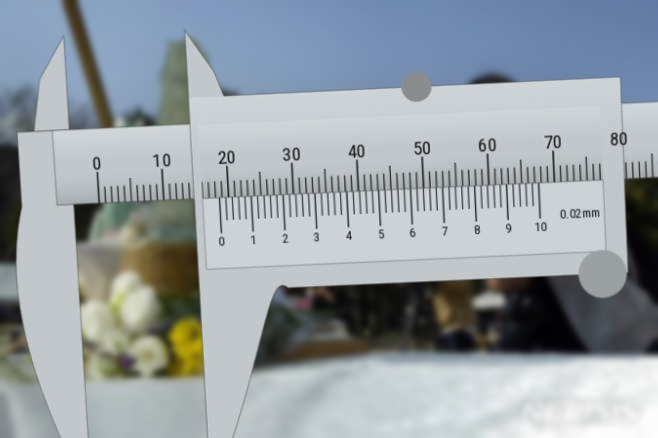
18.6 mm
